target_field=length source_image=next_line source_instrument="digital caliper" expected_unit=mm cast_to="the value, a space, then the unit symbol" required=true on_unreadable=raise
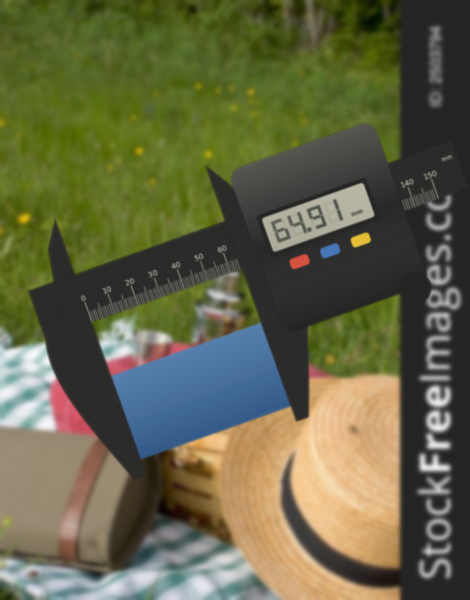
64.91 mm
